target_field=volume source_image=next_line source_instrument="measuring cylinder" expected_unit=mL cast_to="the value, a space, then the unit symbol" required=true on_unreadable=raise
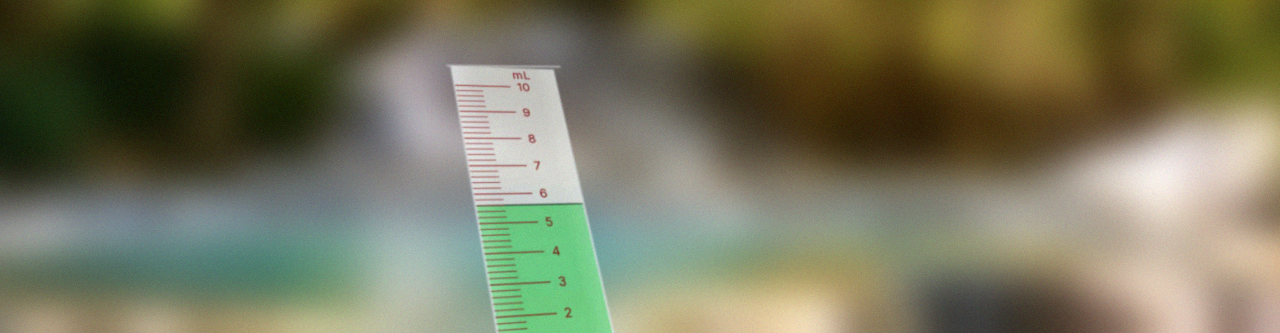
5.6 mL
